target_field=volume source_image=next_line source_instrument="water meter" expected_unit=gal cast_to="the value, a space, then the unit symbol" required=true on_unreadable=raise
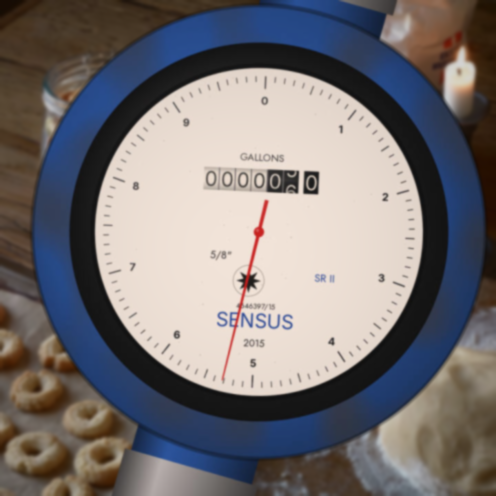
55.3 gal
